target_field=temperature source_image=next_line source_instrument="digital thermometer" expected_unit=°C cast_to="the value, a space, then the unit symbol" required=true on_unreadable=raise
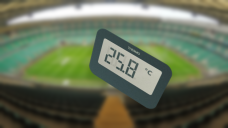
25.8 °C
